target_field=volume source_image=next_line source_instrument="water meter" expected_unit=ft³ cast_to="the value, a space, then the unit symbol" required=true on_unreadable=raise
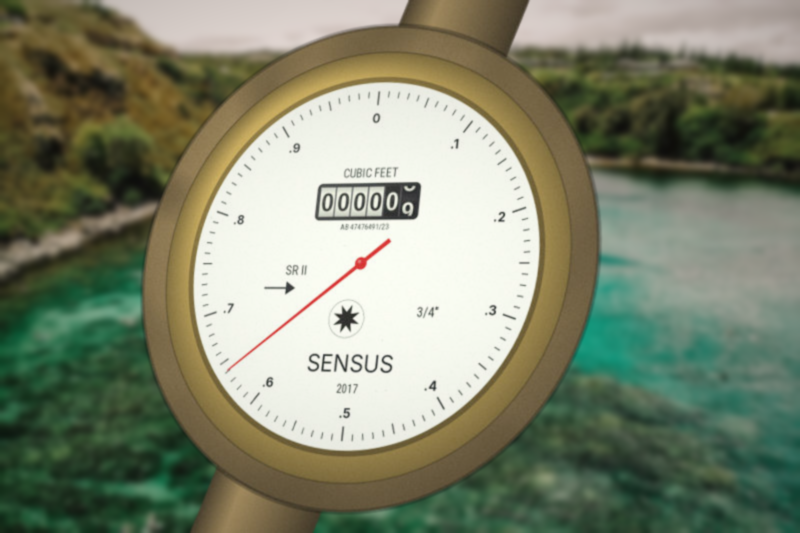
8.64 ft³
